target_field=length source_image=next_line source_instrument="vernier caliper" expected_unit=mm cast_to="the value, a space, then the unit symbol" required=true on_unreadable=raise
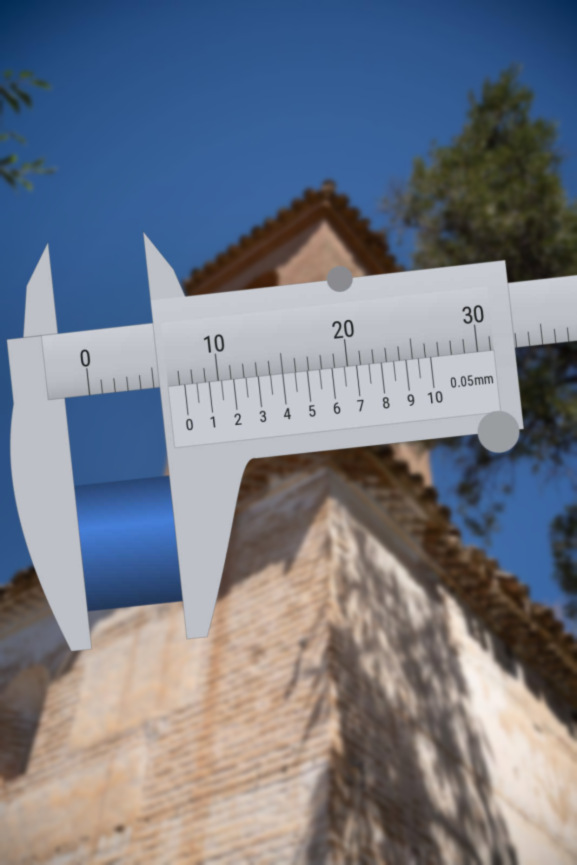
7.4 mm
